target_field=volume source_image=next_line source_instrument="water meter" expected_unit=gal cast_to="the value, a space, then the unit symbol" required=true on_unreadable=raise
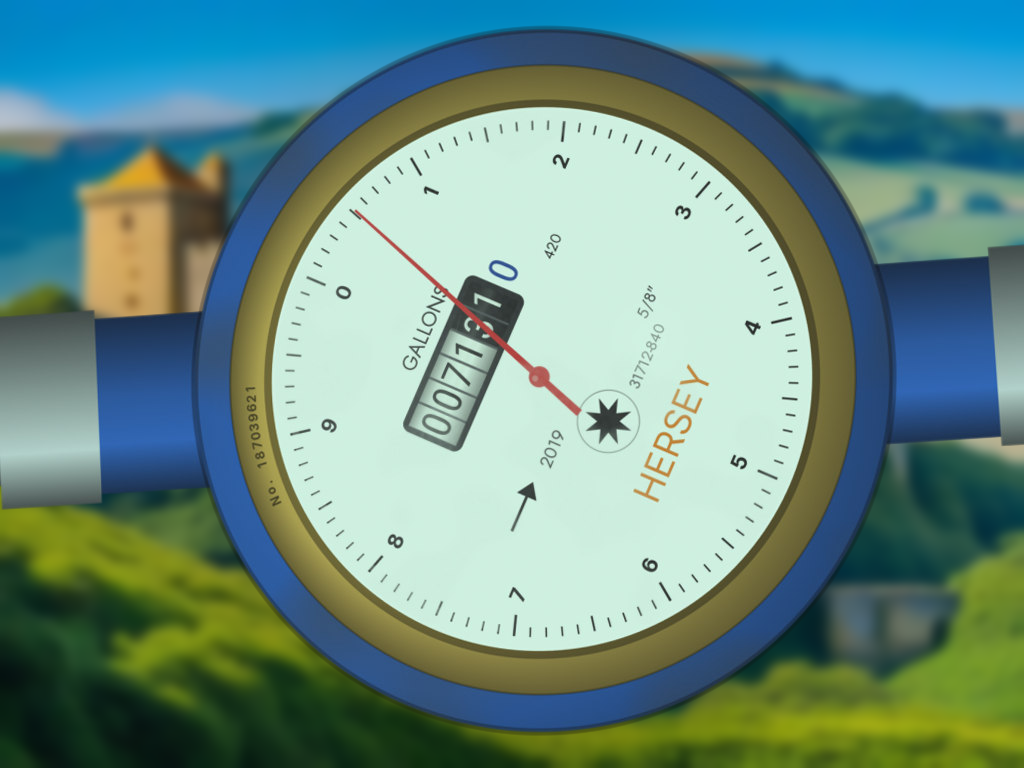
71310.5 gal
